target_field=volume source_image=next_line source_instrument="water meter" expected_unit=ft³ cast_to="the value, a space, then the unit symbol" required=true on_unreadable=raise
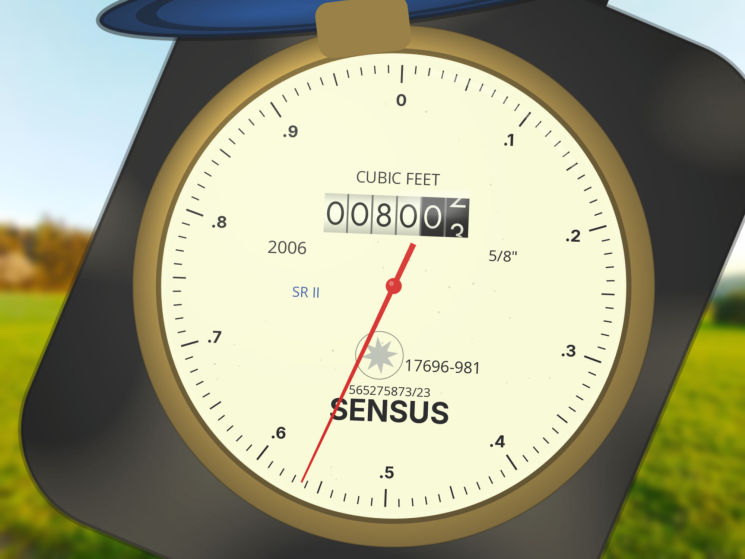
8002.56 ft³
